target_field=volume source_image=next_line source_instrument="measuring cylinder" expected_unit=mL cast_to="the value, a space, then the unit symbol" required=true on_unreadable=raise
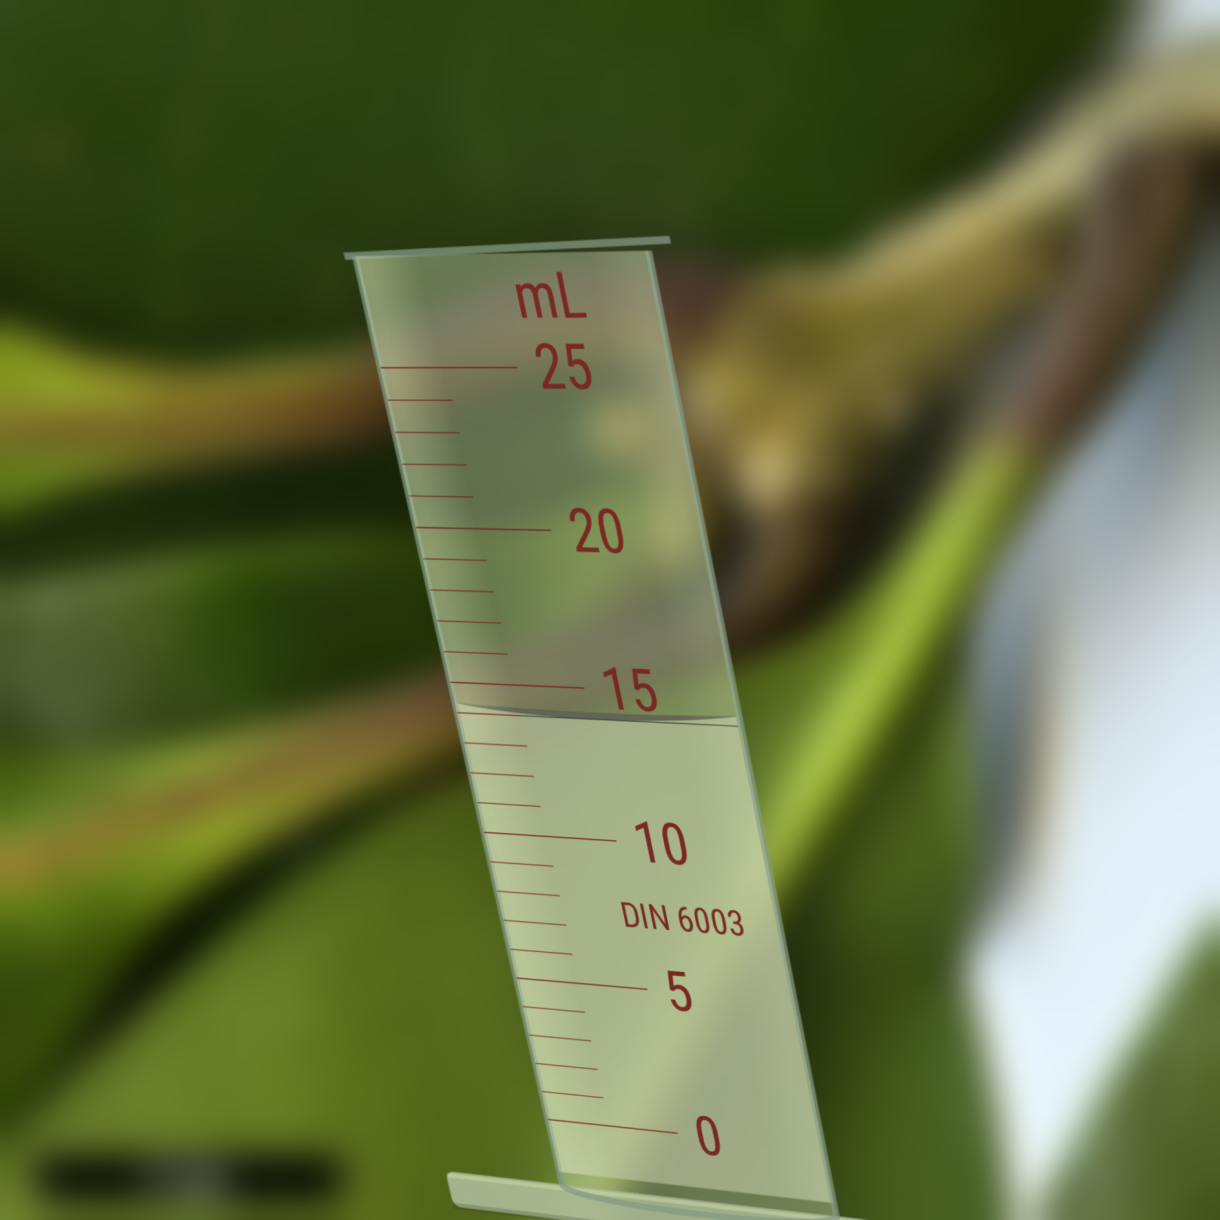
14 mL
